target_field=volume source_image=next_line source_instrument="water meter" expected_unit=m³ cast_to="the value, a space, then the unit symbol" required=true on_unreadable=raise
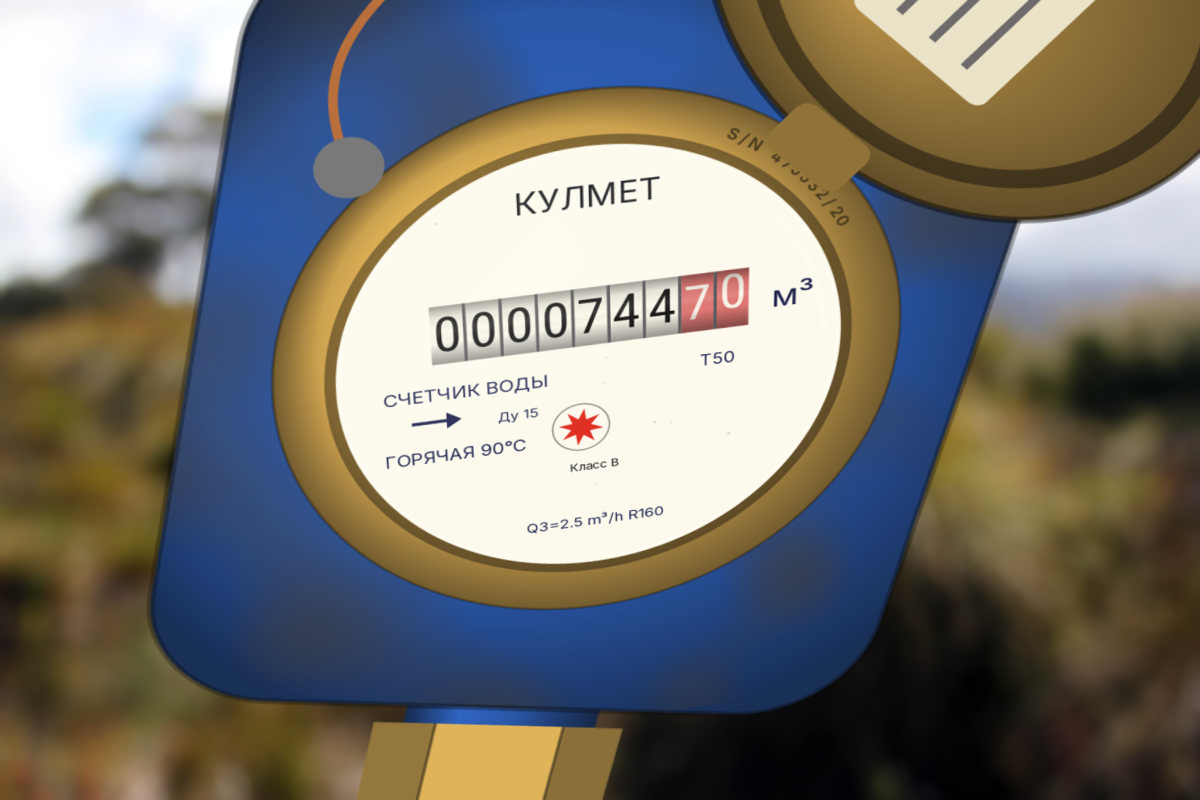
744.70 m³
